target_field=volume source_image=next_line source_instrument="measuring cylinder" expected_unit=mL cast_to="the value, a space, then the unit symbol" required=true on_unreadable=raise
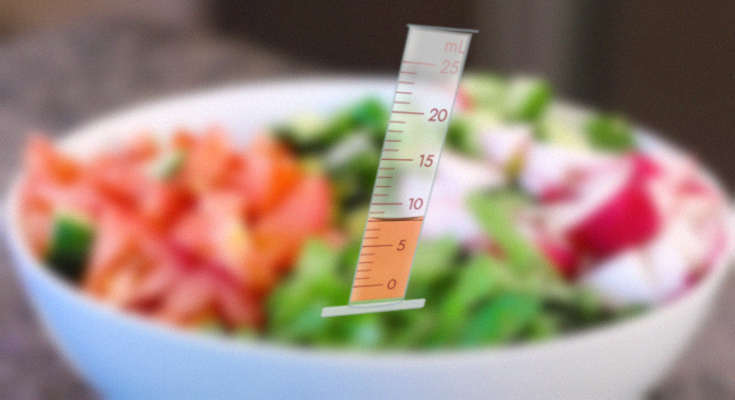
8 mL
